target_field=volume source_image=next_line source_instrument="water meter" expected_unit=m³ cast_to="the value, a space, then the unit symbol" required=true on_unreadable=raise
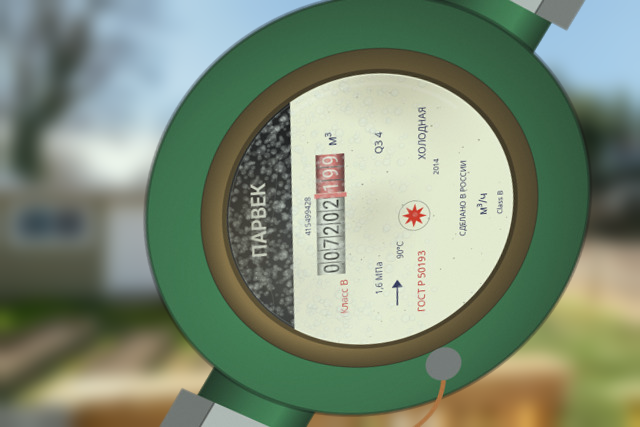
7202.199 m³
